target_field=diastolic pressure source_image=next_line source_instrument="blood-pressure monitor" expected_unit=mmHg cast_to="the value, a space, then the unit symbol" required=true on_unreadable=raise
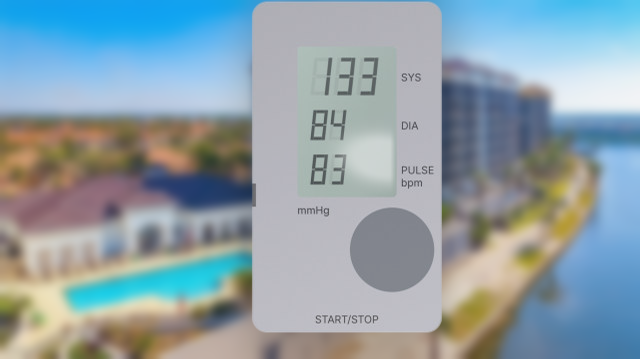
84 mmHg
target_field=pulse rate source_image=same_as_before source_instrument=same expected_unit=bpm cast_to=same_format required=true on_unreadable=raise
83 bpm
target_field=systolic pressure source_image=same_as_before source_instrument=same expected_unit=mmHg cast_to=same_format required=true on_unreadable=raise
133 mmHg
